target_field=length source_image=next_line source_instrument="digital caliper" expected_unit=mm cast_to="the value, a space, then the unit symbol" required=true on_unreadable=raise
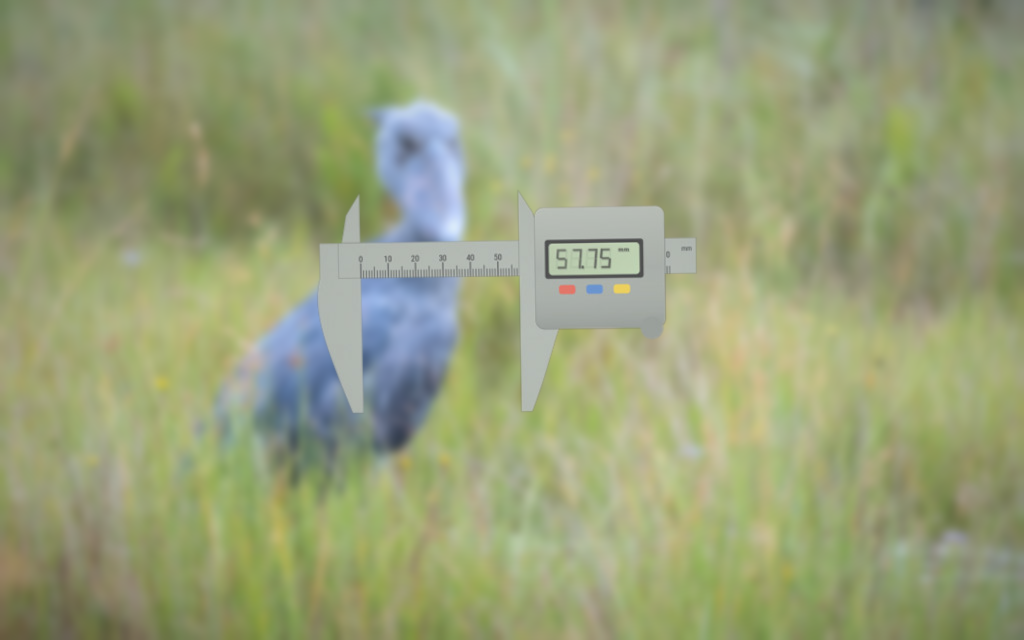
57.75 mm
